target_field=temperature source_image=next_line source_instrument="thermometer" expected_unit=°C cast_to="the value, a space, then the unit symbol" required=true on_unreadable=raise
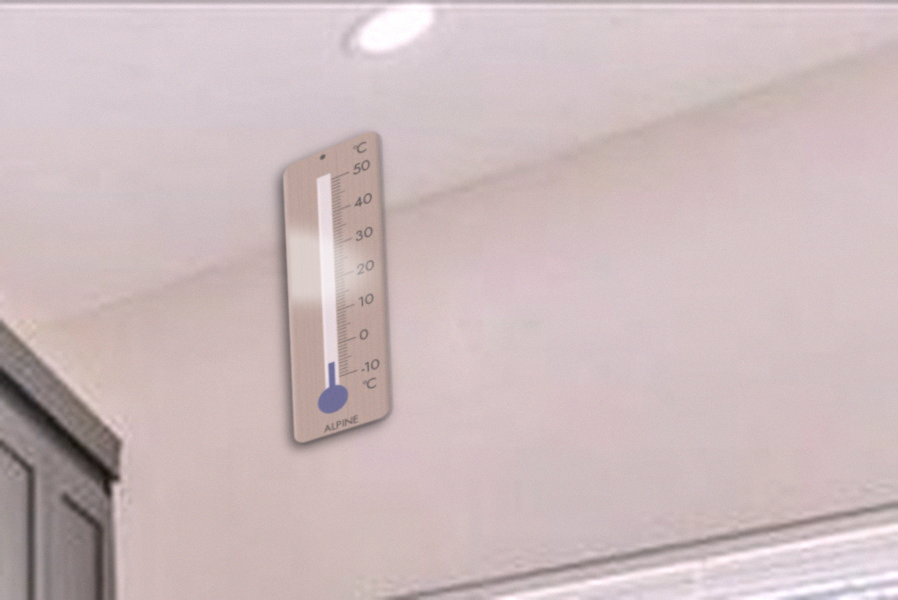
-5 °C
